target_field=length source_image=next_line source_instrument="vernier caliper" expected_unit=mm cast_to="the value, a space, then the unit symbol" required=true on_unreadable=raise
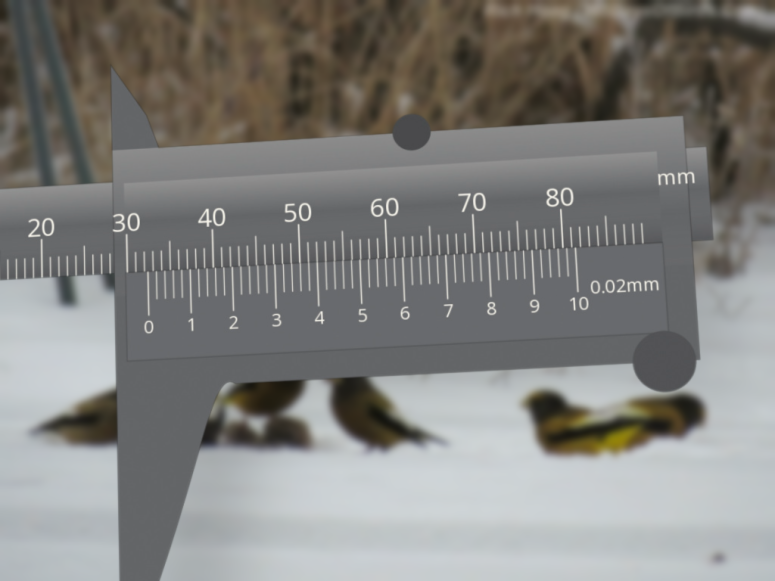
32.4 mm
